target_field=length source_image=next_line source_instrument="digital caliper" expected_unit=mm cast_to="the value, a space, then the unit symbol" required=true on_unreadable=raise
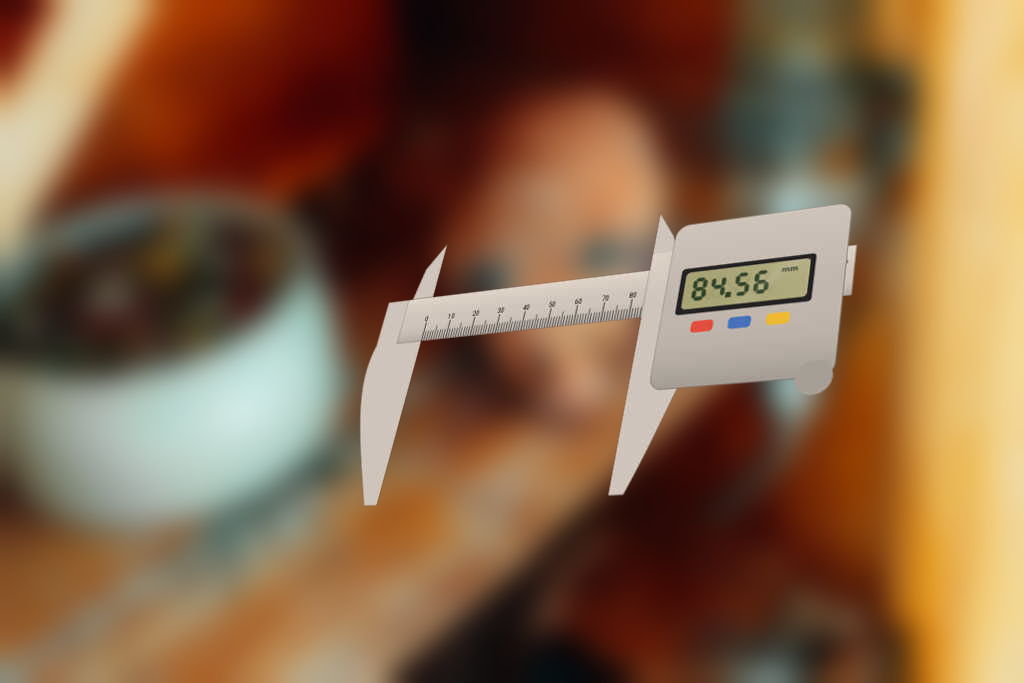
84.56 mm
